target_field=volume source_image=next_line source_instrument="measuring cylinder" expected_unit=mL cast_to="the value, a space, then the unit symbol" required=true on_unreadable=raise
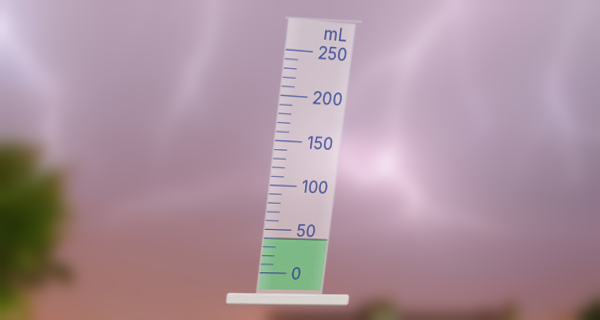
40 mL
